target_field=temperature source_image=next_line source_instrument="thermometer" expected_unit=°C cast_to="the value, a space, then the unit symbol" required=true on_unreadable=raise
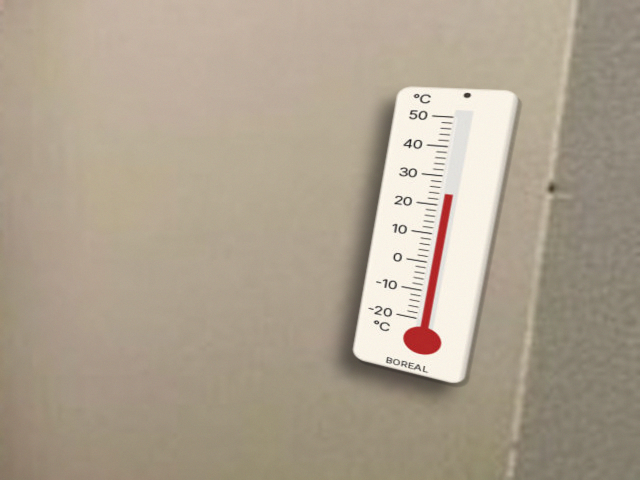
24 °C
